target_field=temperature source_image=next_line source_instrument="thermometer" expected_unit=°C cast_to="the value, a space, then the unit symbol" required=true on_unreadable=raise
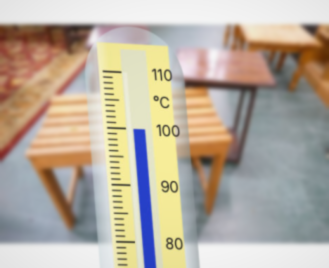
100 °C
